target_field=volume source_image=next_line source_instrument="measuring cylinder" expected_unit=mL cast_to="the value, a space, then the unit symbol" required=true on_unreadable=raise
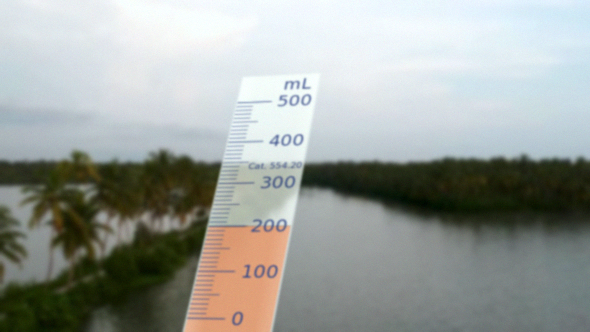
200 mL
